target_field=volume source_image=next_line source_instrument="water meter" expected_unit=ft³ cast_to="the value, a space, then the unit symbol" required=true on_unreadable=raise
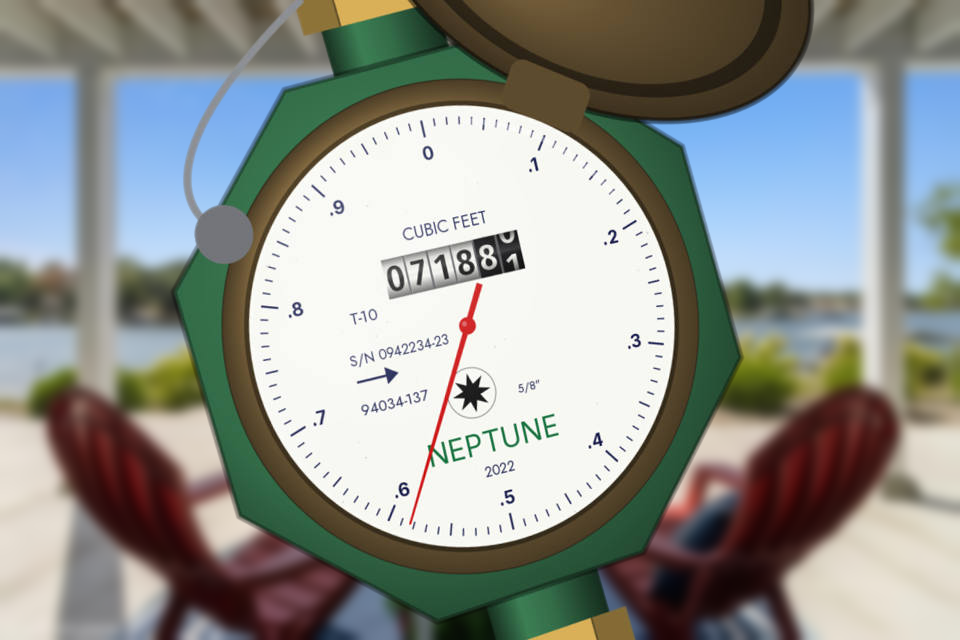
71880.58 ft³
